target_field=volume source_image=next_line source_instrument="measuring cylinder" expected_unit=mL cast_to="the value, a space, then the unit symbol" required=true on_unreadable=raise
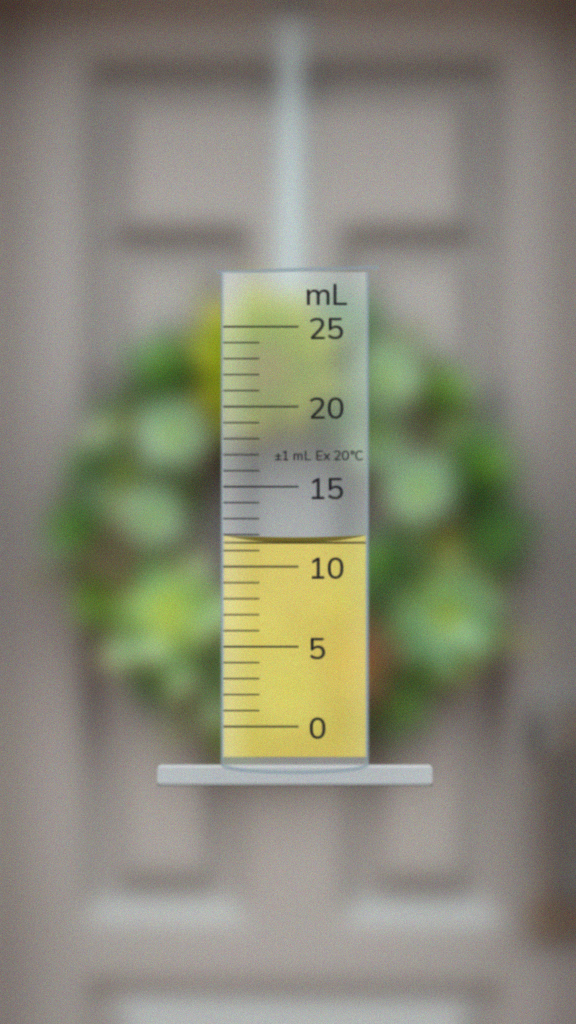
11.5 mL
